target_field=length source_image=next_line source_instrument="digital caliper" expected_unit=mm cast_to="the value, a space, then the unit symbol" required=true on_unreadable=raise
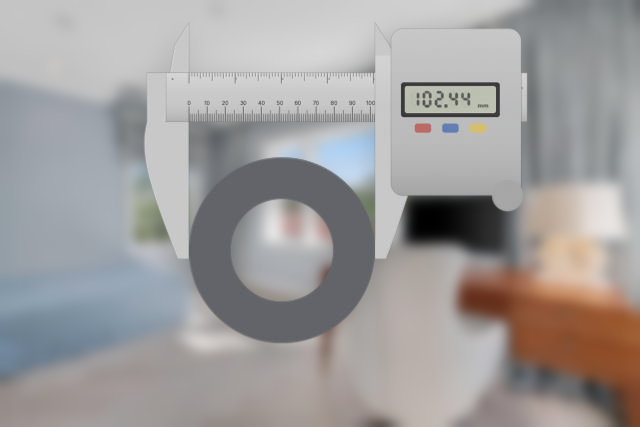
102.44 mm
